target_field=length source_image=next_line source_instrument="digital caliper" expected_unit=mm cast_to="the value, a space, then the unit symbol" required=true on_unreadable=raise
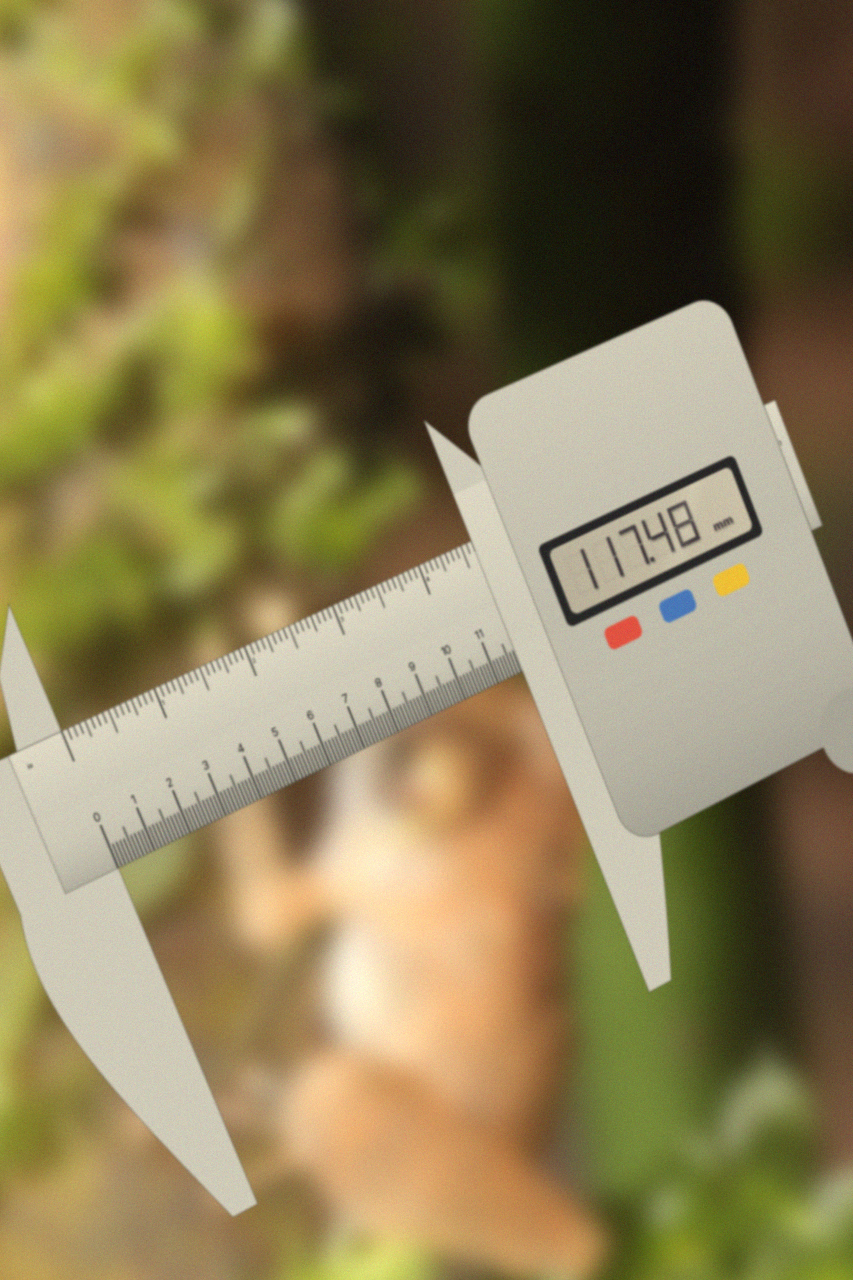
117.48 mm
